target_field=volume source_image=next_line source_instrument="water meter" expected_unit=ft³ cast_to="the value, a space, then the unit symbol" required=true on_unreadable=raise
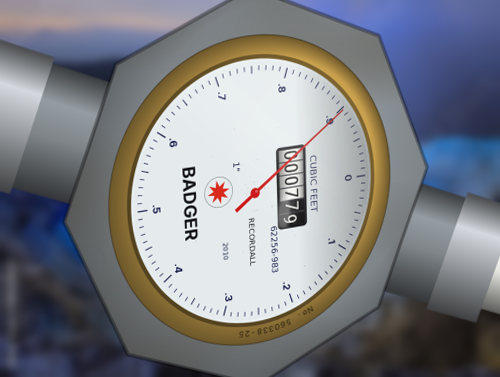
778.90 ft³
